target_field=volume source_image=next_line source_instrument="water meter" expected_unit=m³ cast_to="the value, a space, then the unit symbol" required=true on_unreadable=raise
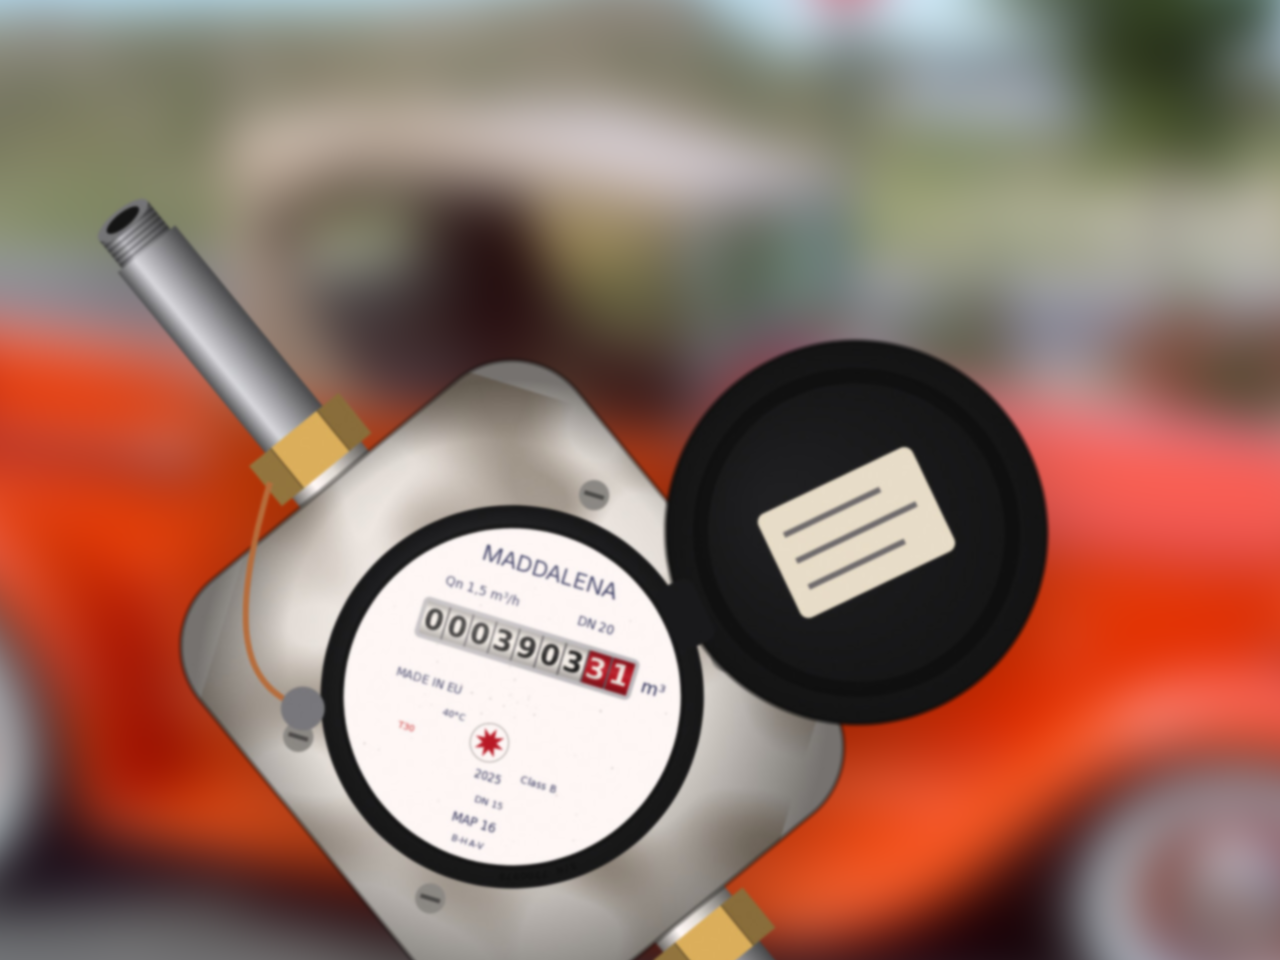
3903.31 m³
